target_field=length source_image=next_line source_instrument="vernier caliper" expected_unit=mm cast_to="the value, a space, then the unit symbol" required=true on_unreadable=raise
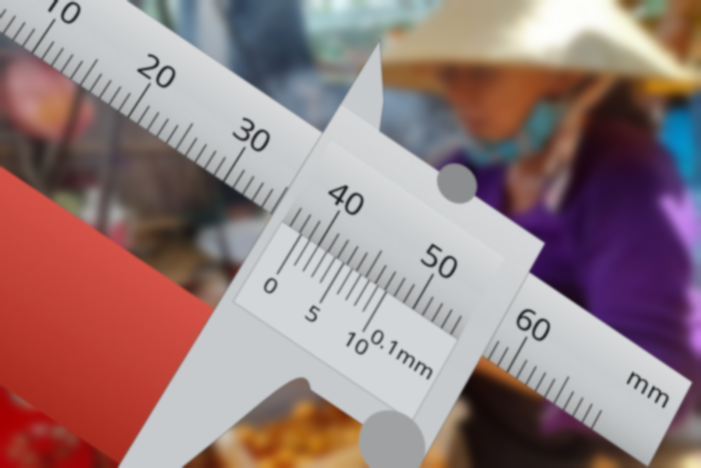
38.2 mm
